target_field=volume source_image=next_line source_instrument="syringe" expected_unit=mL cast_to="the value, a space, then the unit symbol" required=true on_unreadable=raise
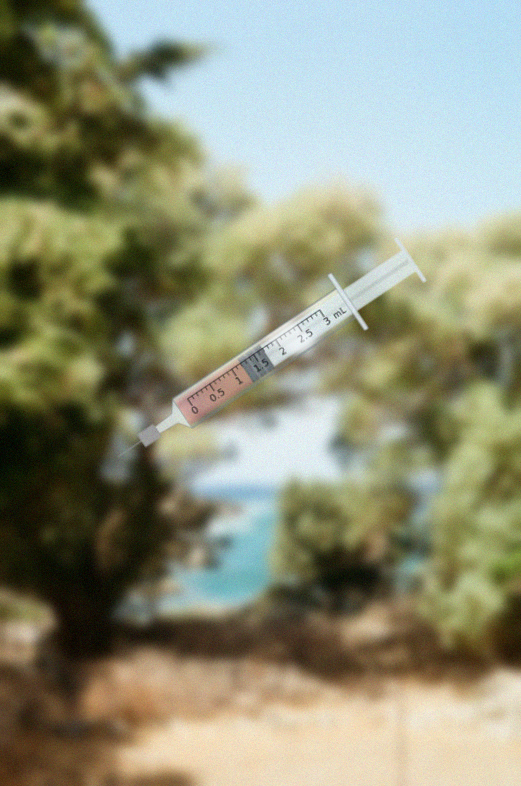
1.2 mL
